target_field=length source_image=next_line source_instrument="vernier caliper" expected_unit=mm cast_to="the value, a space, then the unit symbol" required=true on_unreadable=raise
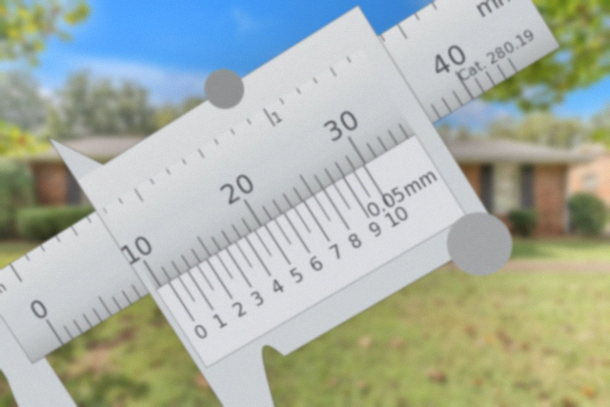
10.8 mm
